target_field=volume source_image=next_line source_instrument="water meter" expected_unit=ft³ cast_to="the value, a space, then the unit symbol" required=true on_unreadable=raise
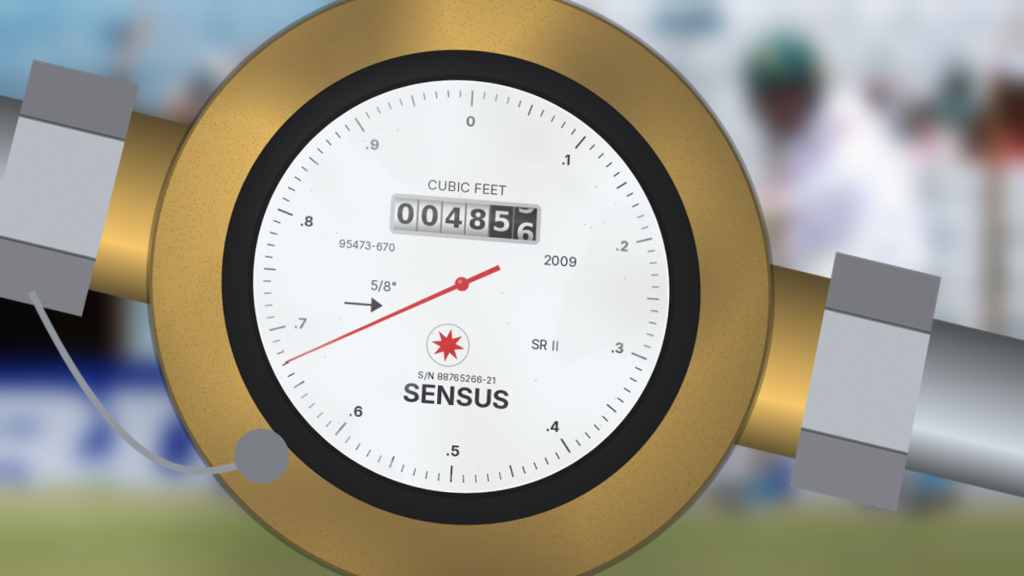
4855.67 ft³
